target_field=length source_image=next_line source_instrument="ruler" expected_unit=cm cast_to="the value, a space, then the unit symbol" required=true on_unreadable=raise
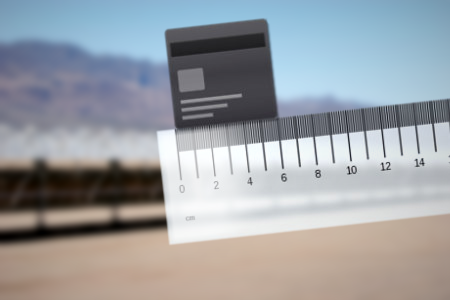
6 cm
